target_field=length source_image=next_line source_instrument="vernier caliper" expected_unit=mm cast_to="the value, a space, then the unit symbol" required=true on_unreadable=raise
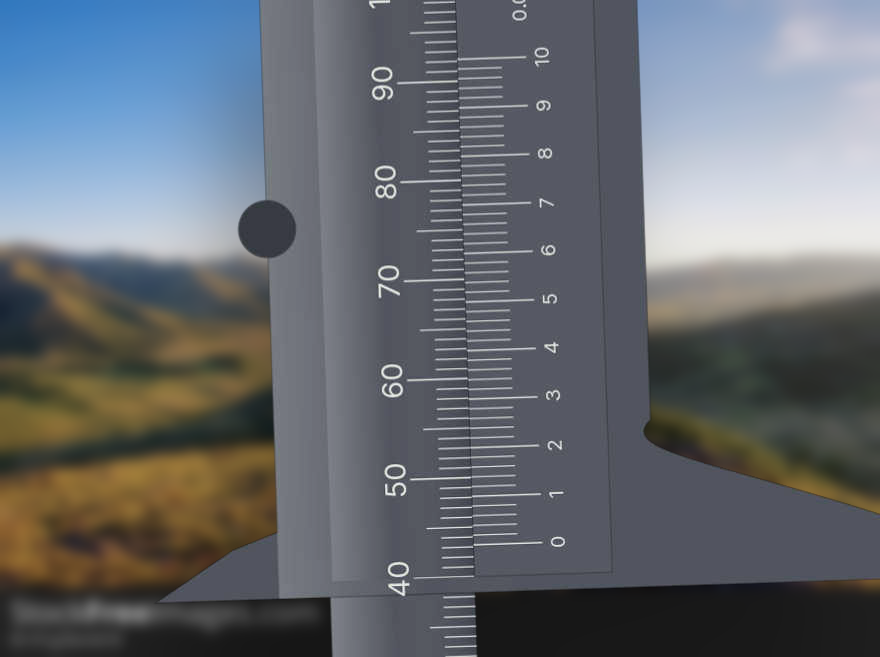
43.2 mm
